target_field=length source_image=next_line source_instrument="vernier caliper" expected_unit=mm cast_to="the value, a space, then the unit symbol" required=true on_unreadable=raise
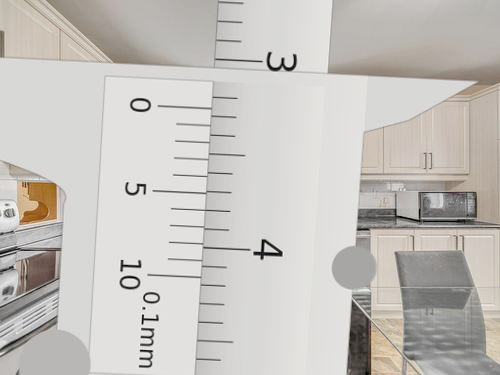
32.6 mm
